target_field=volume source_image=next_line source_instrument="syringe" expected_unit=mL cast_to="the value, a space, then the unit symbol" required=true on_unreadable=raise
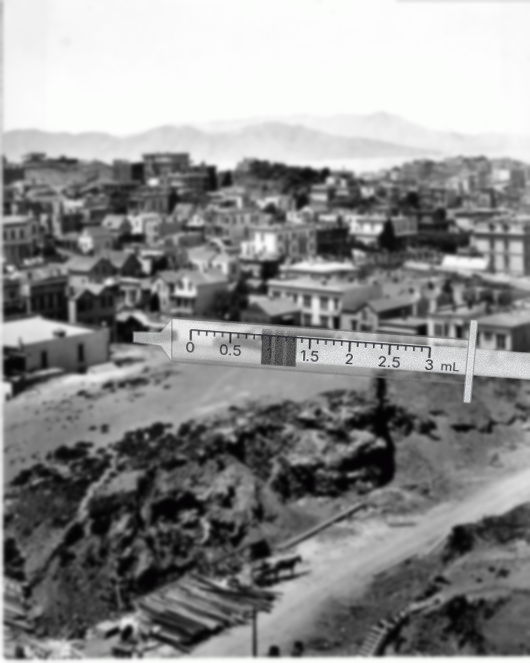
0.9 mL
